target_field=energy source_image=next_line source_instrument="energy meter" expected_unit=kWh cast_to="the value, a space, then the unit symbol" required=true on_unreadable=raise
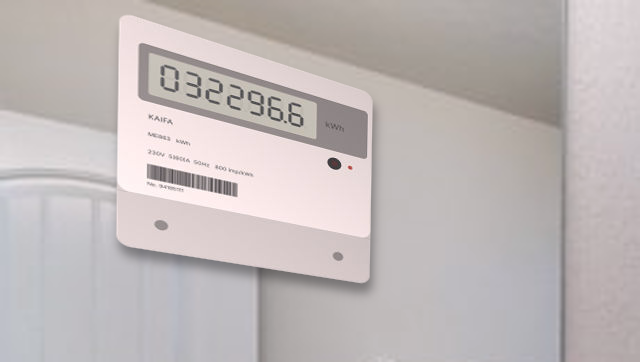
32296.6 kWh
